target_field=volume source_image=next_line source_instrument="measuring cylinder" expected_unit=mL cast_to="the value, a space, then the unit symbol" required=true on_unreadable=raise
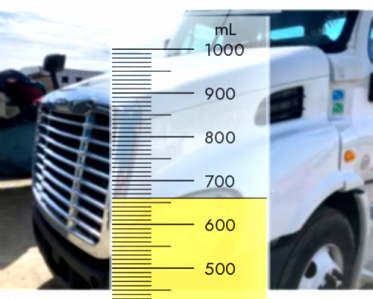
660 mL
